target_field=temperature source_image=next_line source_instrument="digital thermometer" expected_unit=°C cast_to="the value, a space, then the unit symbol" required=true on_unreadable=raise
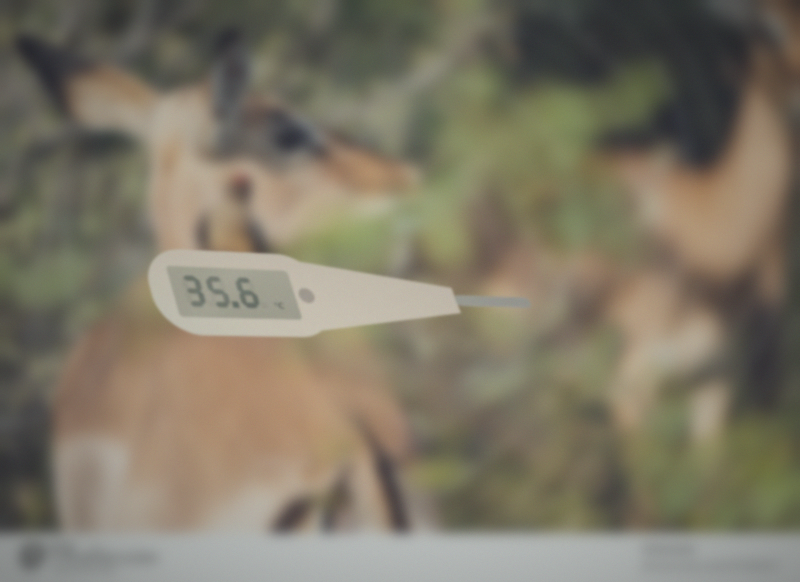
35.6 °C
